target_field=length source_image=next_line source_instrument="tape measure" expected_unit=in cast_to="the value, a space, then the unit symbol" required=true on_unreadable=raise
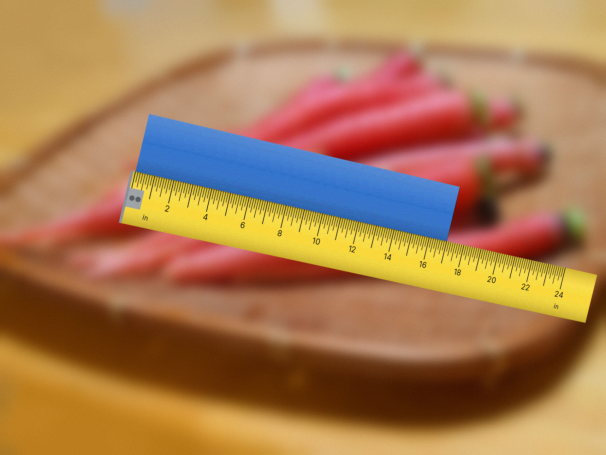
17 in
